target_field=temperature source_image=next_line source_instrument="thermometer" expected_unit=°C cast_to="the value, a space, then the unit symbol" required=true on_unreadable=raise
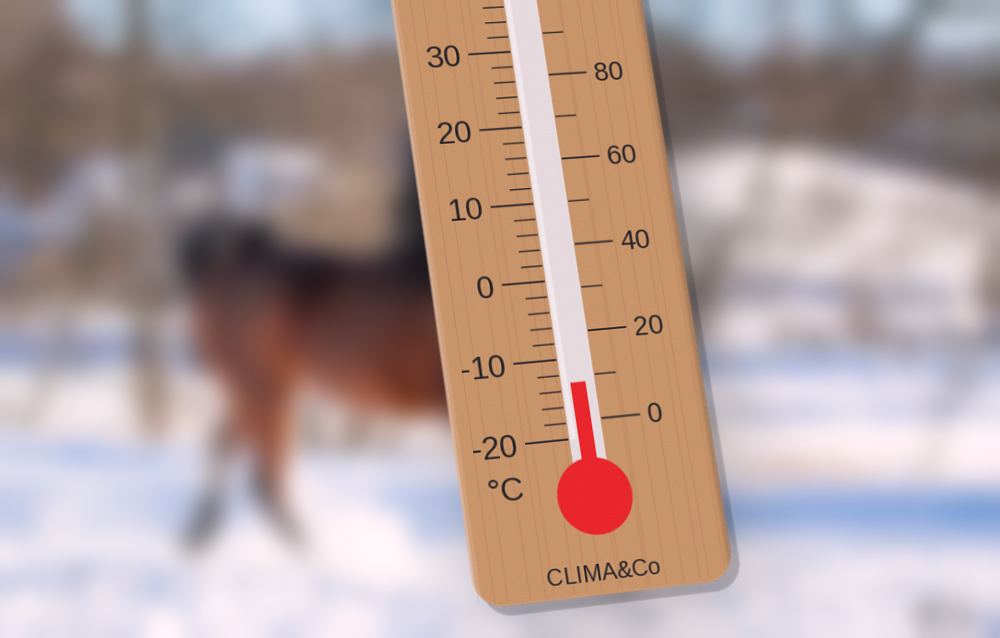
-13 °C
